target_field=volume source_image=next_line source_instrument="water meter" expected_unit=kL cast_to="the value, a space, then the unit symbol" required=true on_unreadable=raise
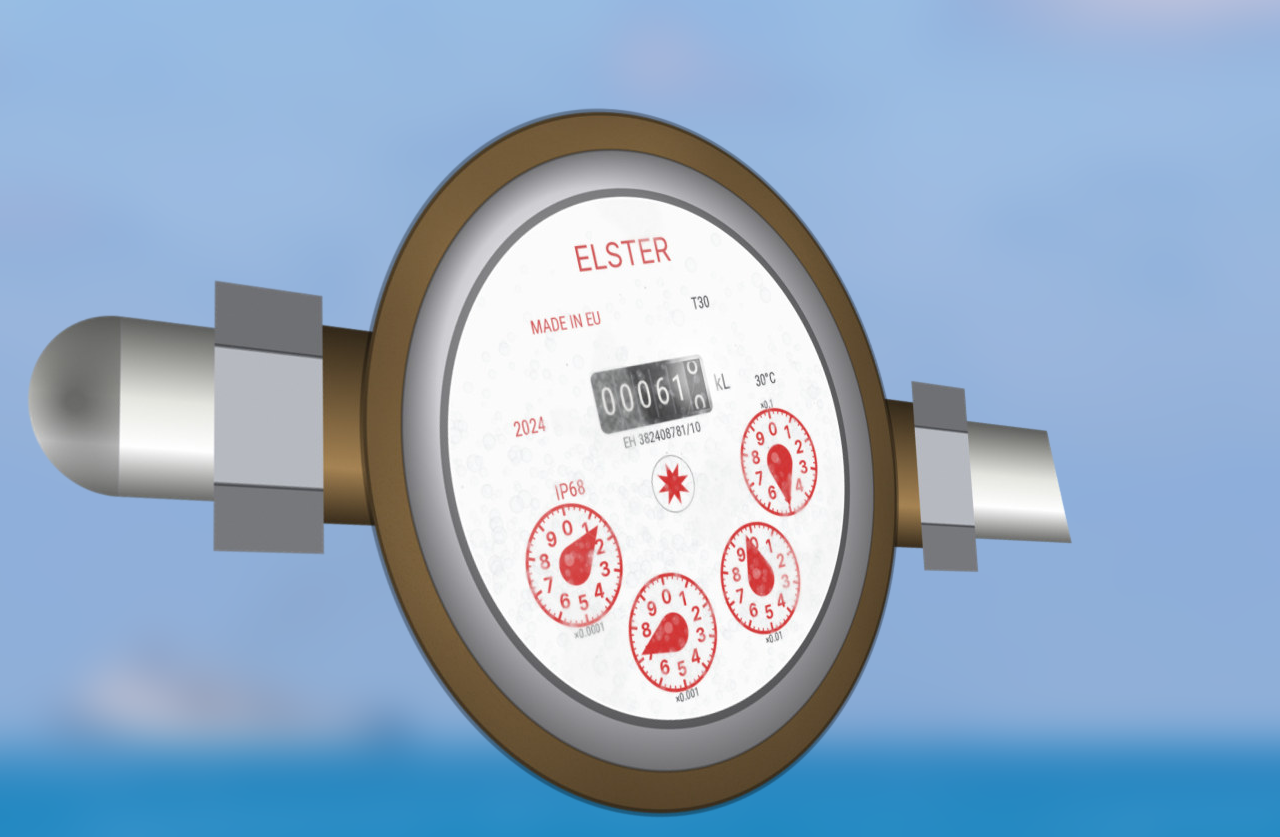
618.4971 kL
